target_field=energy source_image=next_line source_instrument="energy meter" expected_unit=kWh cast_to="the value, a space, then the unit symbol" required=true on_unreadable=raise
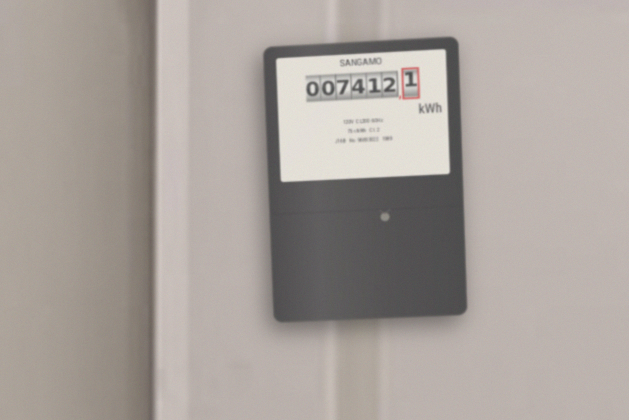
7412.1 kWh
